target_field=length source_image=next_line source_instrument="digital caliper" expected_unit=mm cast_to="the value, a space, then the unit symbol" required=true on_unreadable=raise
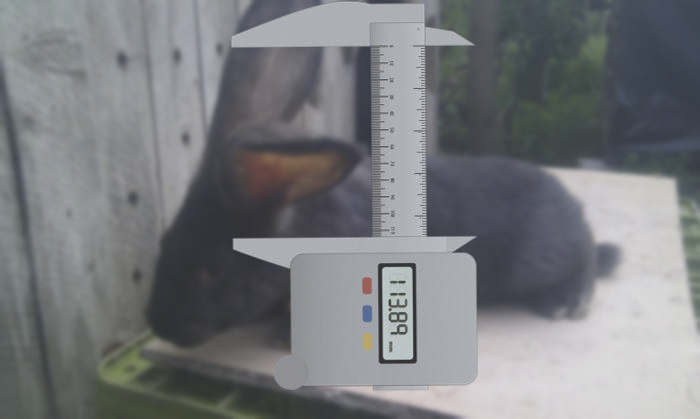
113.89 mm
